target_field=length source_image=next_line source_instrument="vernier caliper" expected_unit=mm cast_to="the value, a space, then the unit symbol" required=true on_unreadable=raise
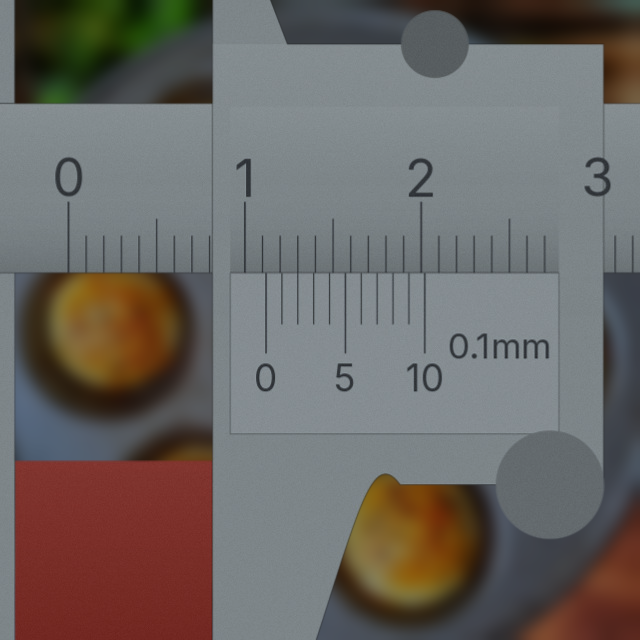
11.2 mm
